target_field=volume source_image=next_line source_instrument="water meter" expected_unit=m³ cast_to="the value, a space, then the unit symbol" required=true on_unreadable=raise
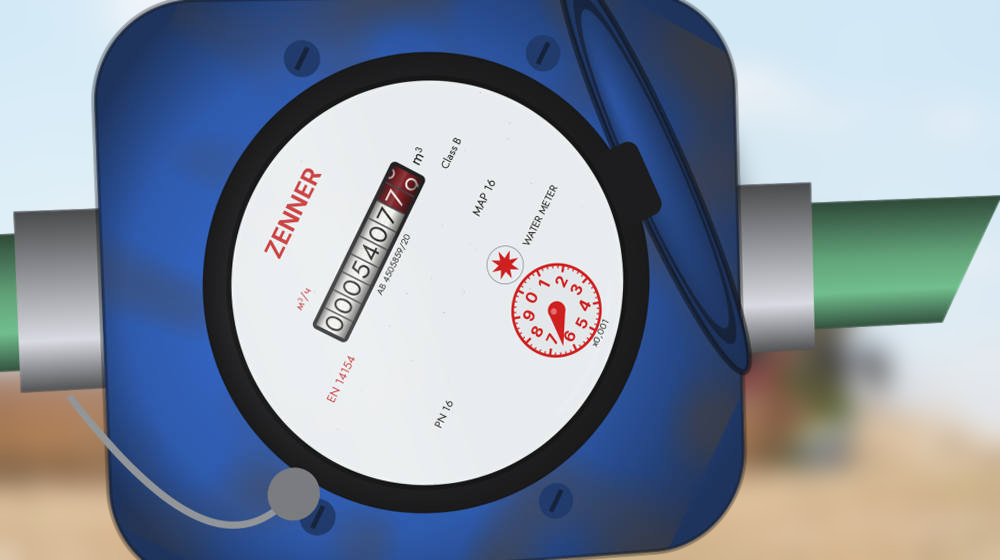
5407.786 m³
